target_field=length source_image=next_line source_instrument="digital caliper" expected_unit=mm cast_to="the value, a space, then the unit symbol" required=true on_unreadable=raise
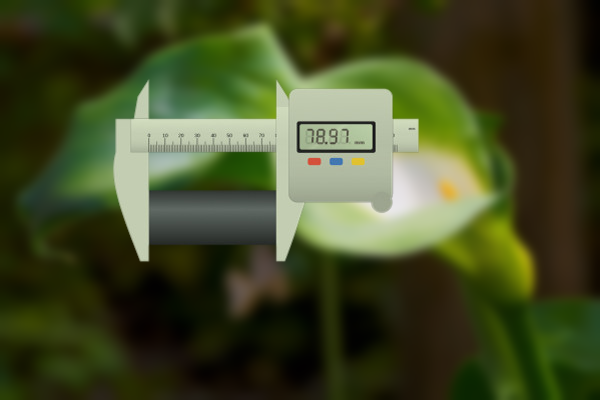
78.97 mm
